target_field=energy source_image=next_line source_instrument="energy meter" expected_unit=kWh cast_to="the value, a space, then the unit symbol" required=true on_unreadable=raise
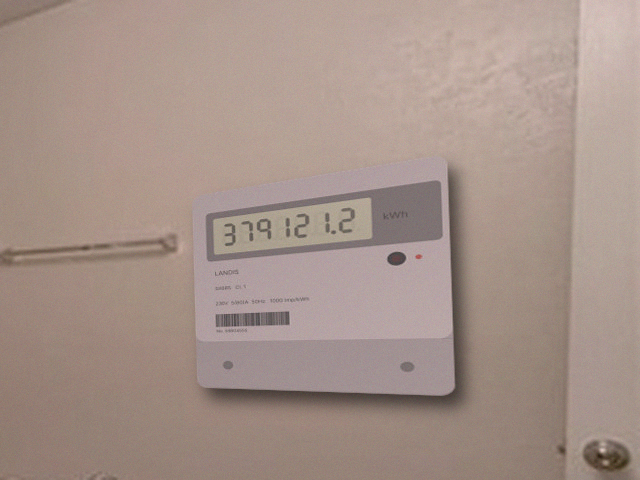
379121.2 kWh
